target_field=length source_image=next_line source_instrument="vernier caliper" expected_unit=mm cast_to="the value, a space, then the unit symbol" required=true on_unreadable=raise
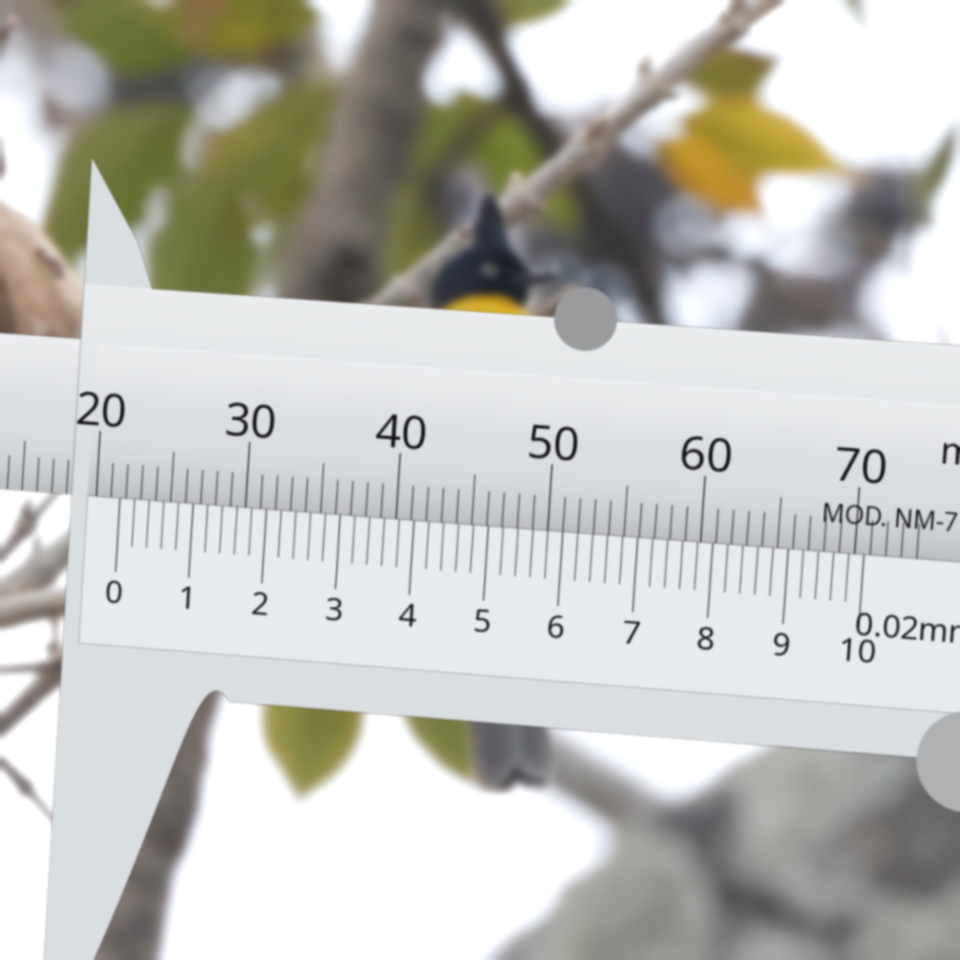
21.6 mm
